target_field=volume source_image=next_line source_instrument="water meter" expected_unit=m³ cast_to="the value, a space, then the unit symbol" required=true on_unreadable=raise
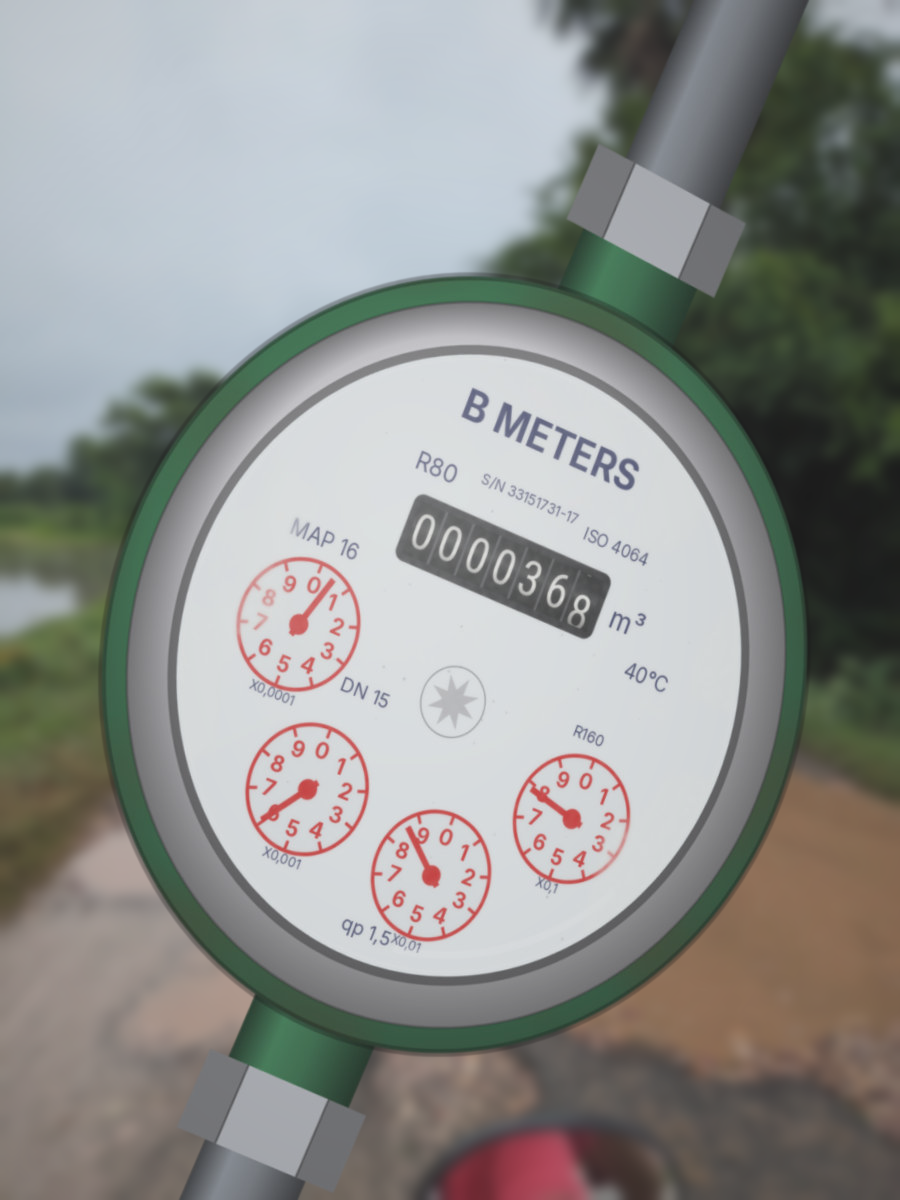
367.7860 m³
